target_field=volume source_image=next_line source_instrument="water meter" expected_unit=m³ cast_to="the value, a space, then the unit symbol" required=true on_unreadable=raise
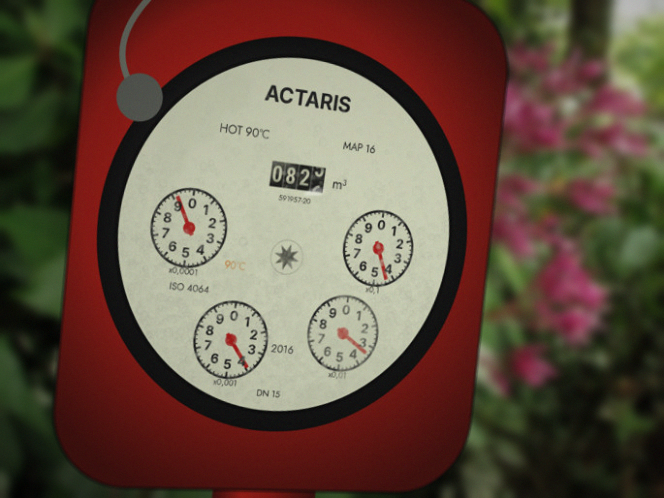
825.4339 m³
